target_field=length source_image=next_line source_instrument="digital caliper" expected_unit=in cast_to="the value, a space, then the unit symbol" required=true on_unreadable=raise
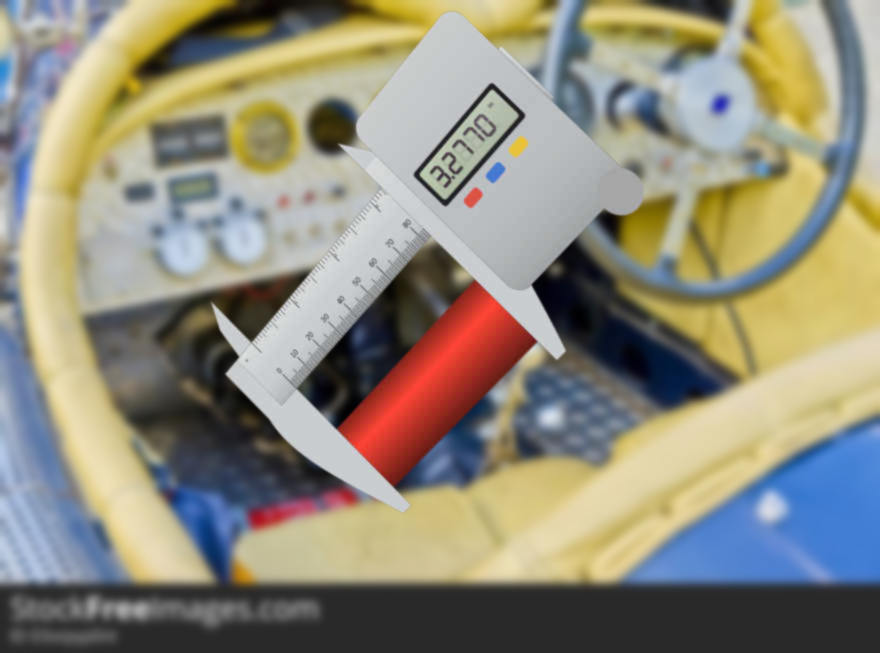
3.2770 in
